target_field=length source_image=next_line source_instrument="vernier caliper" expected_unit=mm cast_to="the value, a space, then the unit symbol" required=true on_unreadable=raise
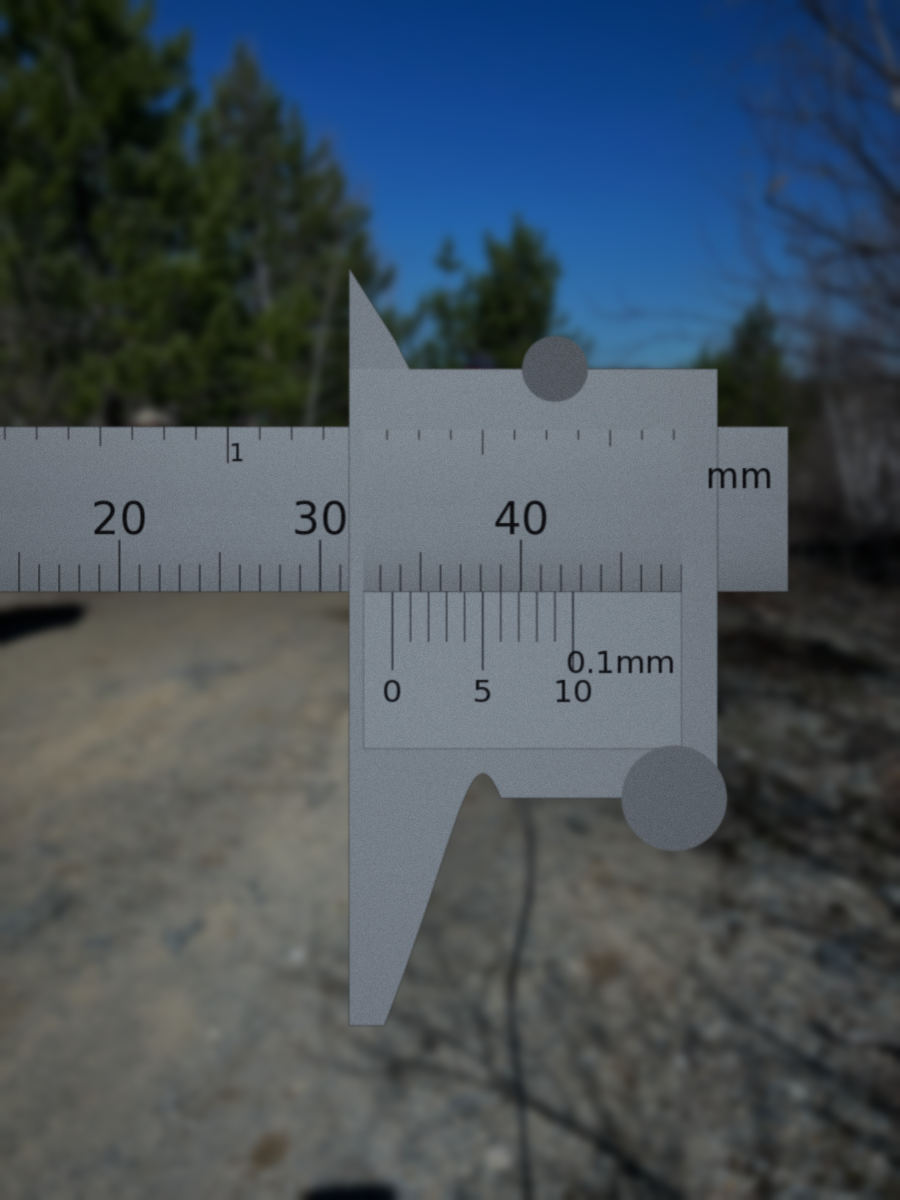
33.6 mm
